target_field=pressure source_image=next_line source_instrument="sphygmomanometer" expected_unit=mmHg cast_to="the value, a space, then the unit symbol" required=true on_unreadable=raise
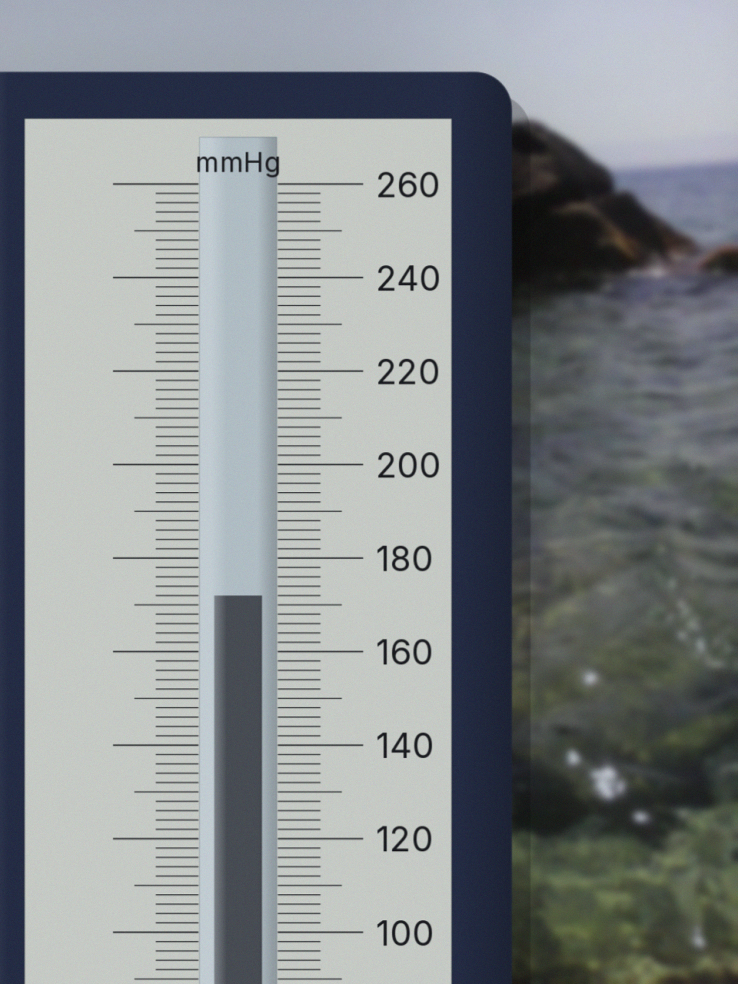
172 mmHg
